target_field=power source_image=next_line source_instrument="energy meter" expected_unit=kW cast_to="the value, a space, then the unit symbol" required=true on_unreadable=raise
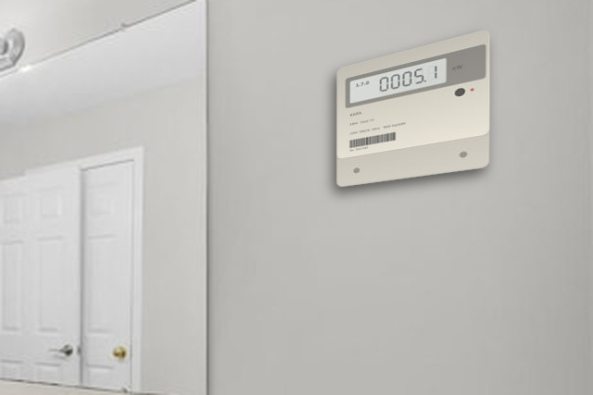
5.1 kW
